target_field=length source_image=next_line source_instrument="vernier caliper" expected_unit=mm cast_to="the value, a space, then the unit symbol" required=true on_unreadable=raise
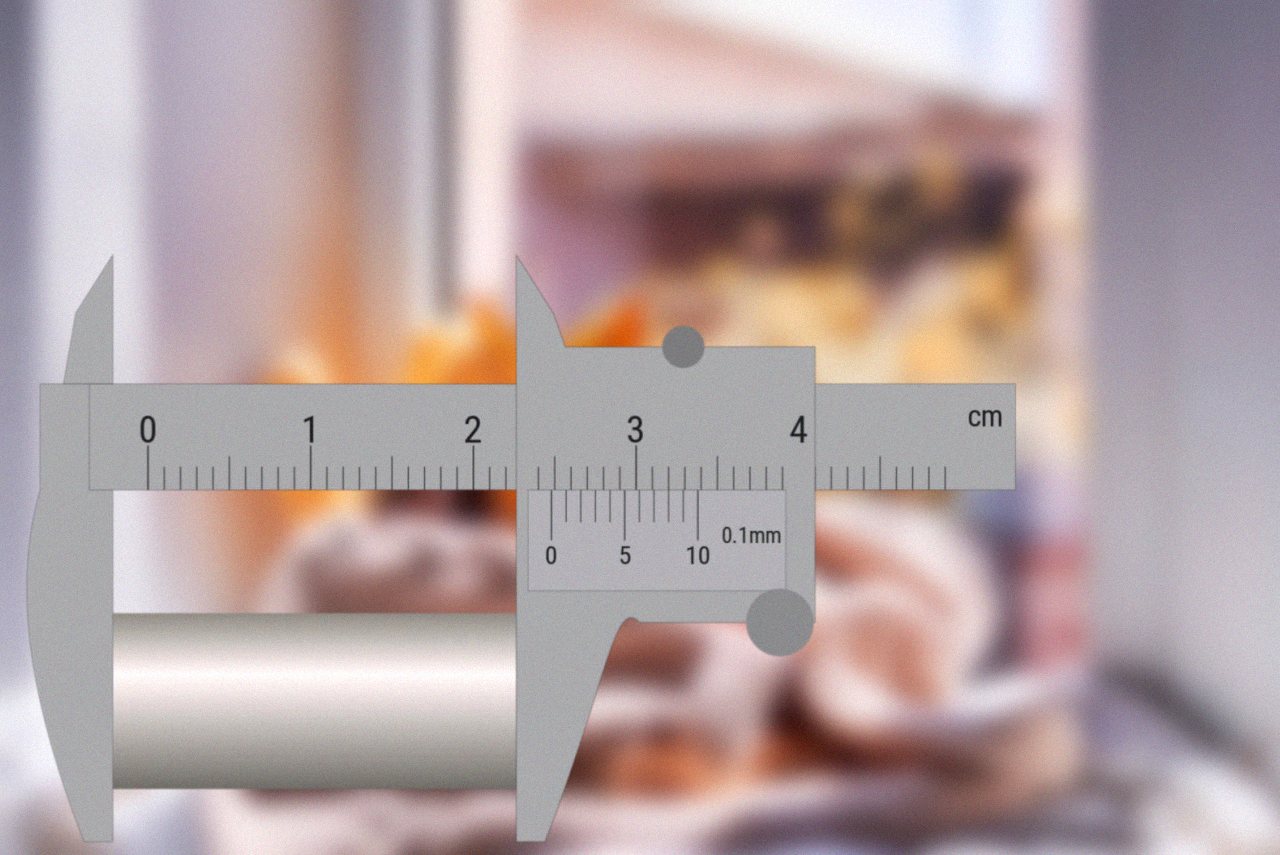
24.8 mm
